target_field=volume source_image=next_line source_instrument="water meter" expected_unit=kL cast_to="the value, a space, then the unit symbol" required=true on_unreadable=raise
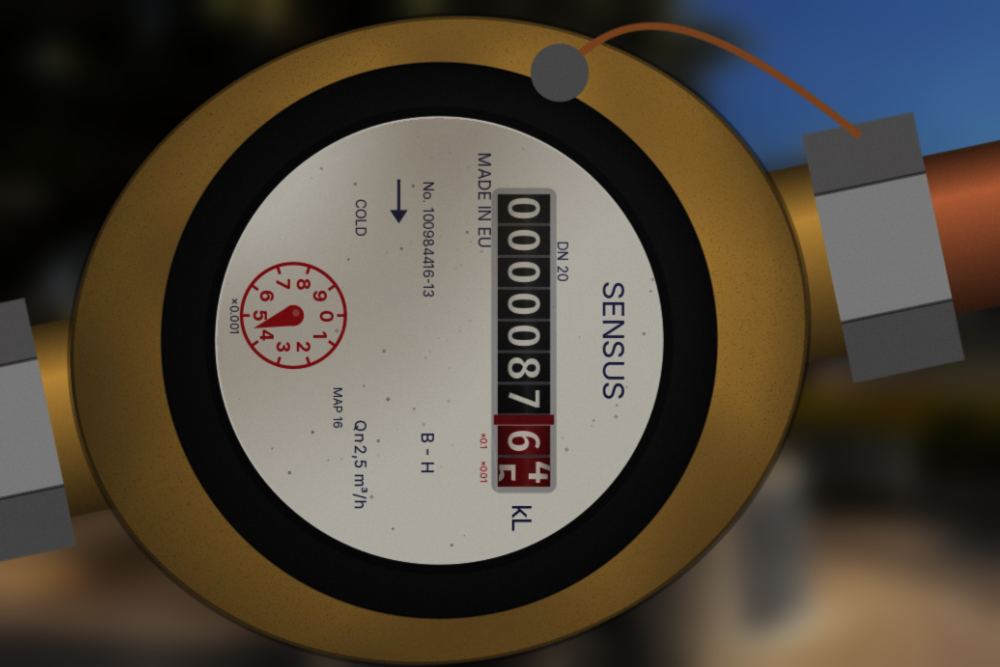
87.644 kL
